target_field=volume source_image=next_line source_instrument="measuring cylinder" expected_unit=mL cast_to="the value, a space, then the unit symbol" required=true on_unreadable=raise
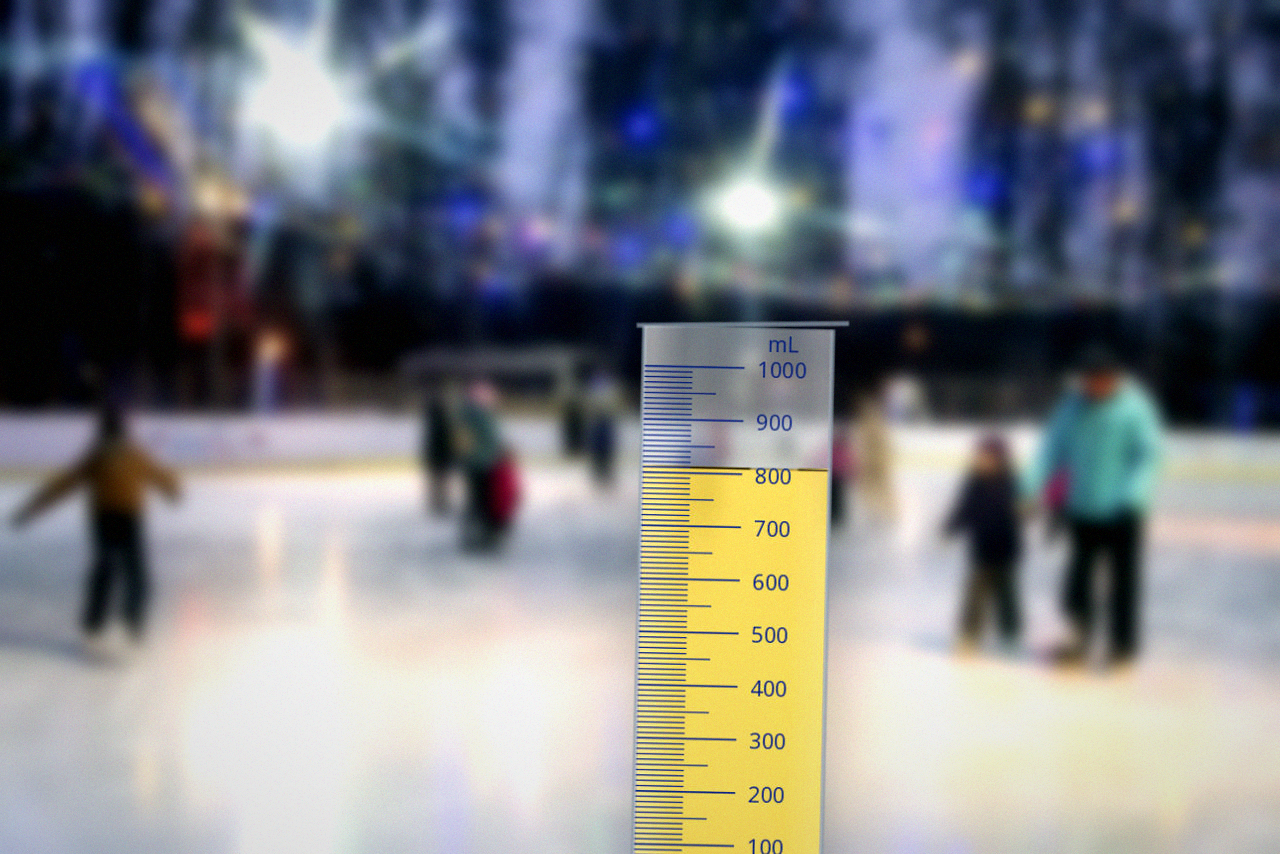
810 mL
